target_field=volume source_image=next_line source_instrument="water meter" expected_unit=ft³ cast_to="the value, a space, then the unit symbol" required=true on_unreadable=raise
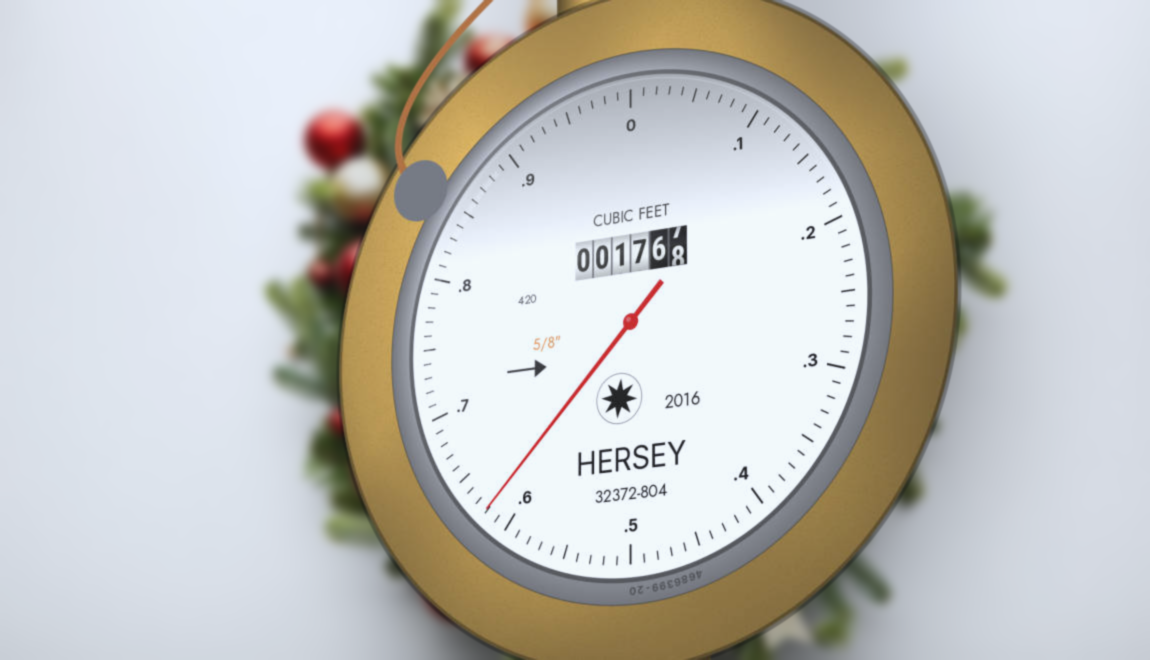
1767.62 ft³
